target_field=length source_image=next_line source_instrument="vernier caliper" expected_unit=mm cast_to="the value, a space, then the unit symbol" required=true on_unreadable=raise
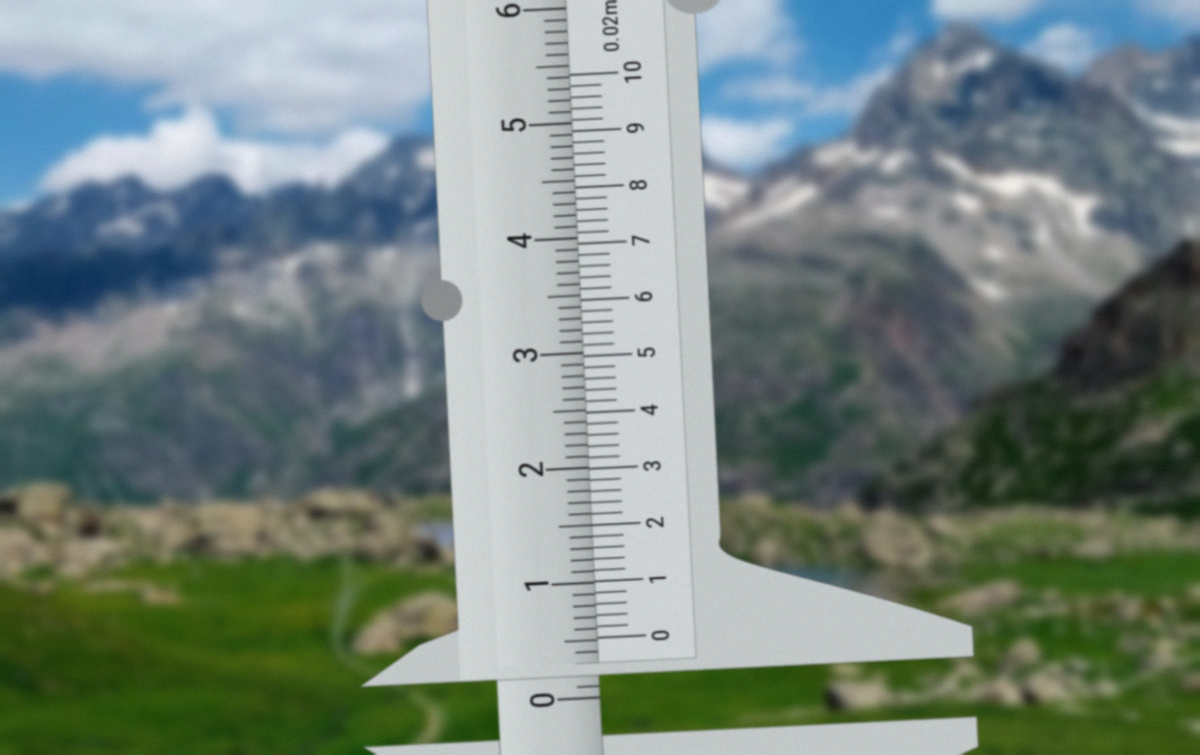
5.2 mm
